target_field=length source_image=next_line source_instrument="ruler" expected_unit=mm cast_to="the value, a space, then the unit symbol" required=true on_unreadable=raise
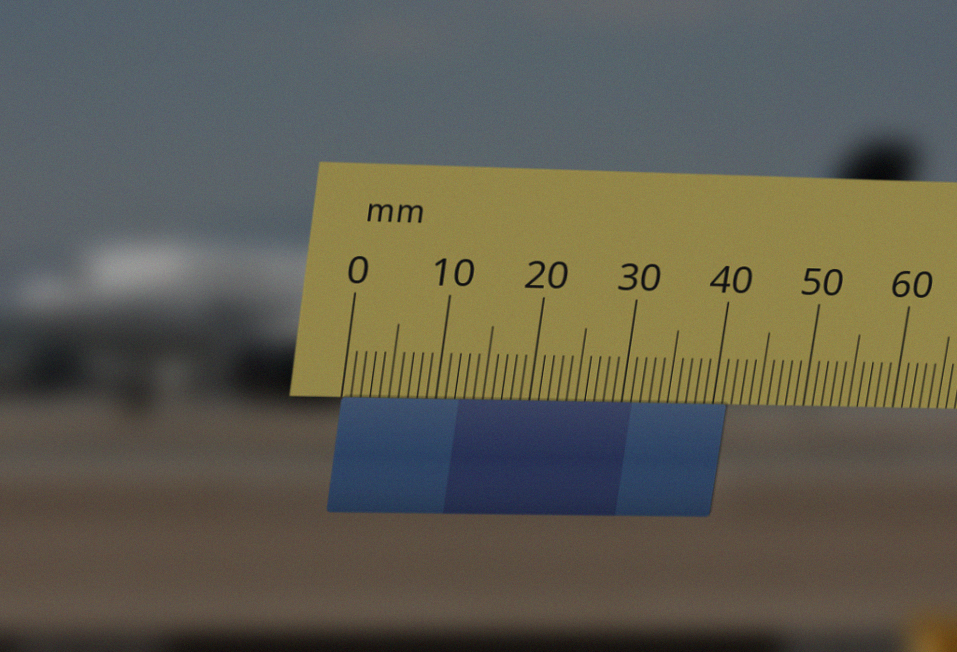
41.5 mm
